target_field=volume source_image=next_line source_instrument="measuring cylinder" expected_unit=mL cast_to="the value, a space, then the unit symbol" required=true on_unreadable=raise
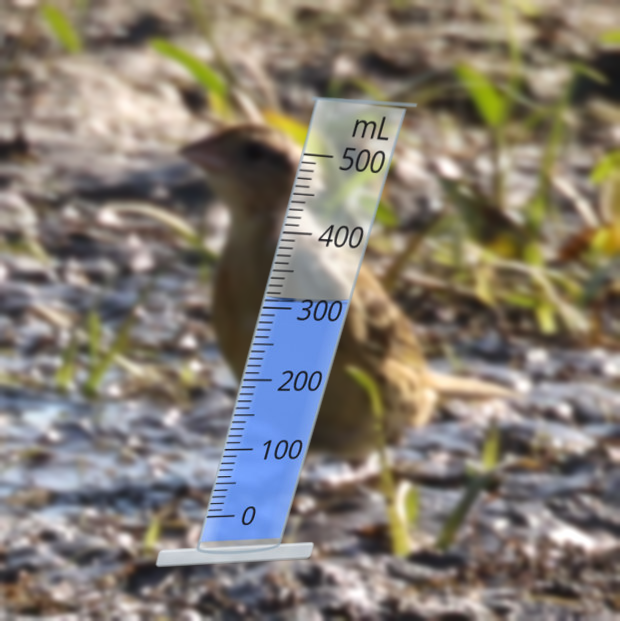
310 mL
